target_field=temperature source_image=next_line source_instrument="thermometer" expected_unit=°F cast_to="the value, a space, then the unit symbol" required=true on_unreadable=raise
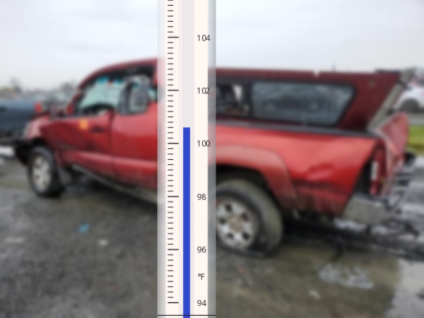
100.6 °F
